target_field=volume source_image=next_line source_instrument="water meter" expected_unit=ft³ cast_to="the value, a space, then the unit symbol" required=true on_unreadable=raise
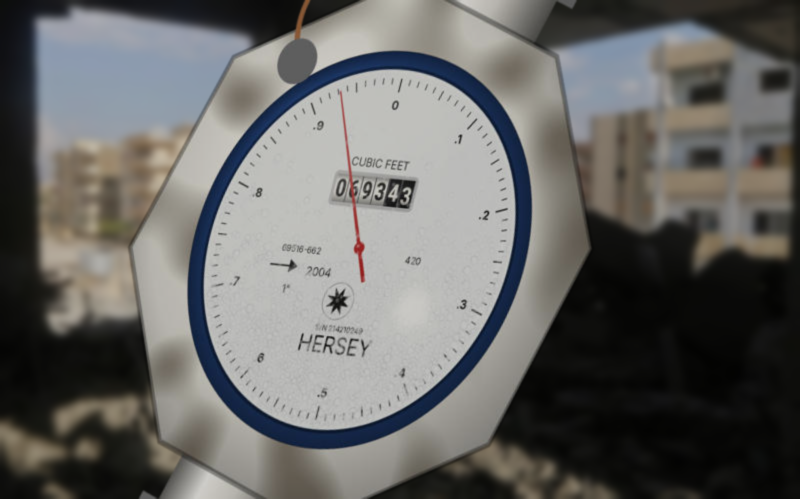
69342.93 ft³
